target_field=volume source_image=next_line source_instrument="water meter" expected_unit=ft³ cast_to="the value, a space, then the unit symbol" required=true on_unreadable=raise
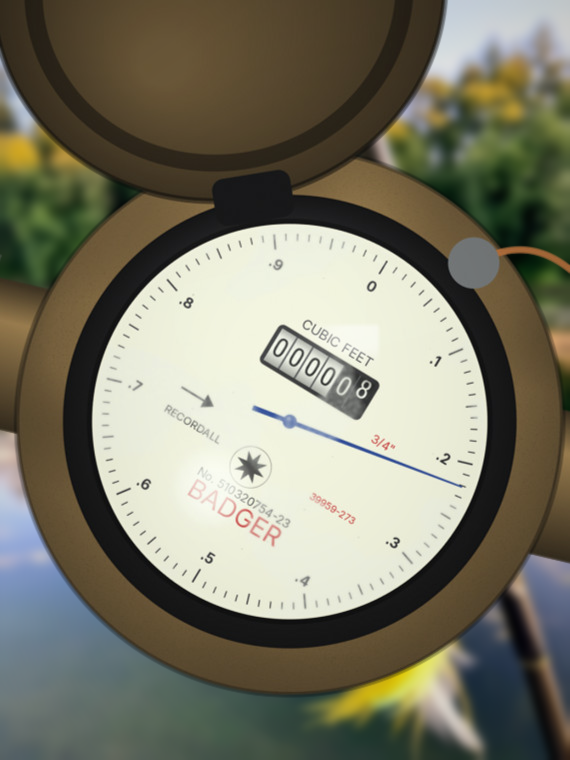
8.22 ft³
